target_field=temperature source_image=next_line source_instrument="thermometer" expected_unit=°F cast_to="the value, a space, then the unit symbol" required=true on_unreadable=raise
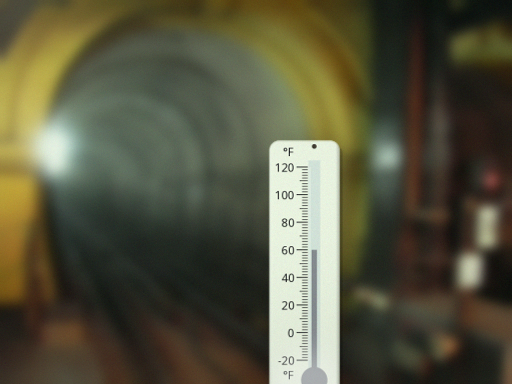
60 °F
